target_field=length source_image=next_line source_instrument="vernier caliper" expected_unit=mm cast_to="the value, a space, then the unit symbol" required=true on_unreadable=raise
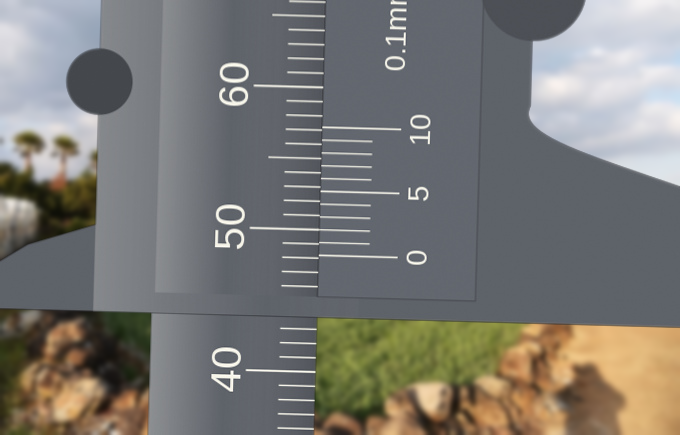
48.2 mm
